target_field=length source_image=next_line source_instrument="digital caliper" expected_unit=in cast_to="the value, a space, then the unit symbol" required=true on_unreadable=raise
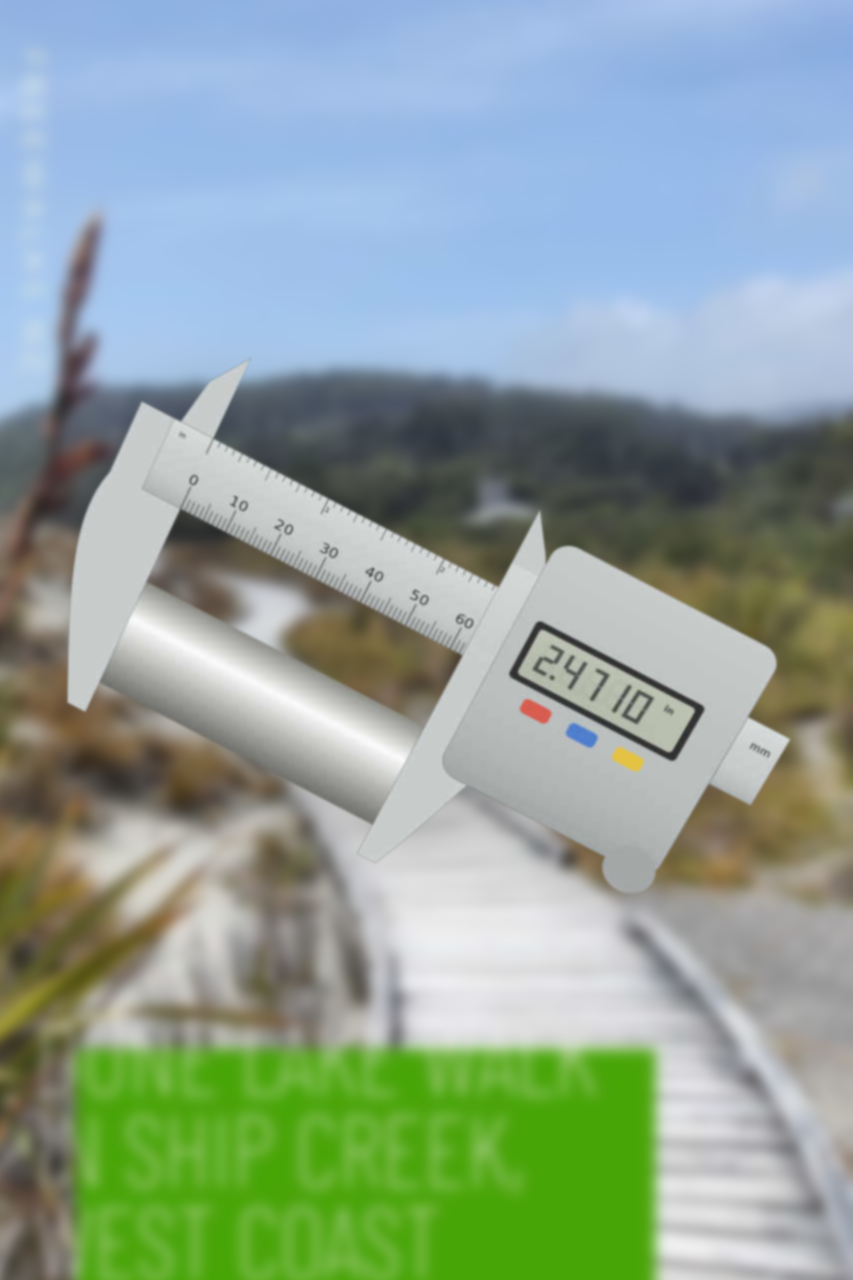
2.4710 in
